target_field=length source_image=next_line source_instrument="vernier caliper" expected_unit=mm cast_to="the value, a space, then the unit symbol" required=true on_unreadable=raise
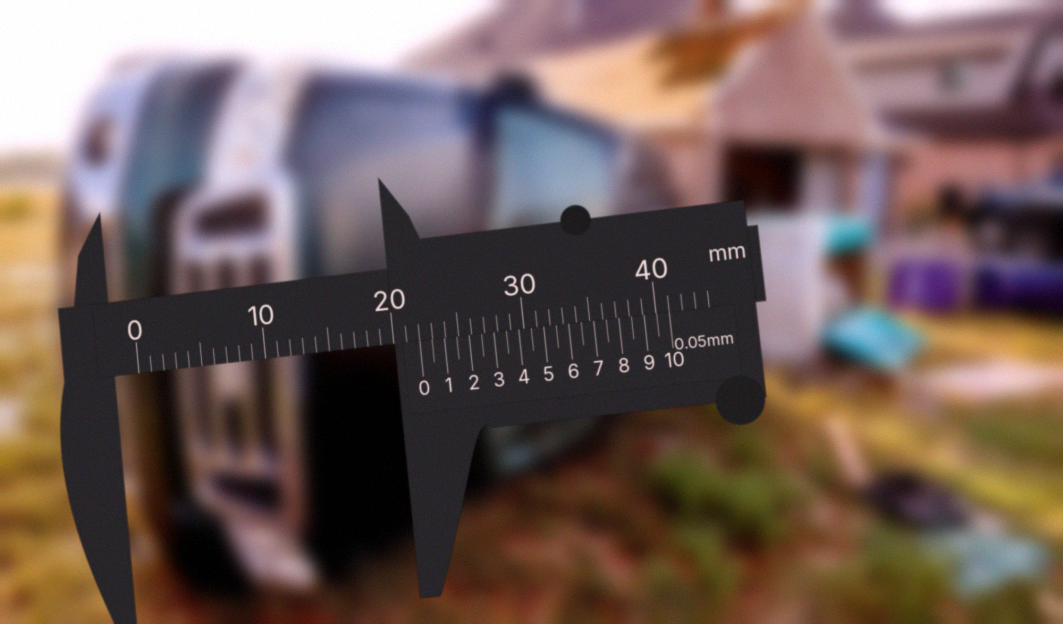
22.0 mm
